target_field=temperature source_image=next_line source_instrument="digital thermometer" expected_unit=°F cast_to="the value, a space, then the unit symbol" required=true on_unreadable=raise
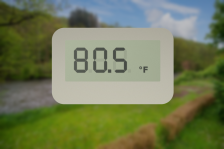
80.5 °F
